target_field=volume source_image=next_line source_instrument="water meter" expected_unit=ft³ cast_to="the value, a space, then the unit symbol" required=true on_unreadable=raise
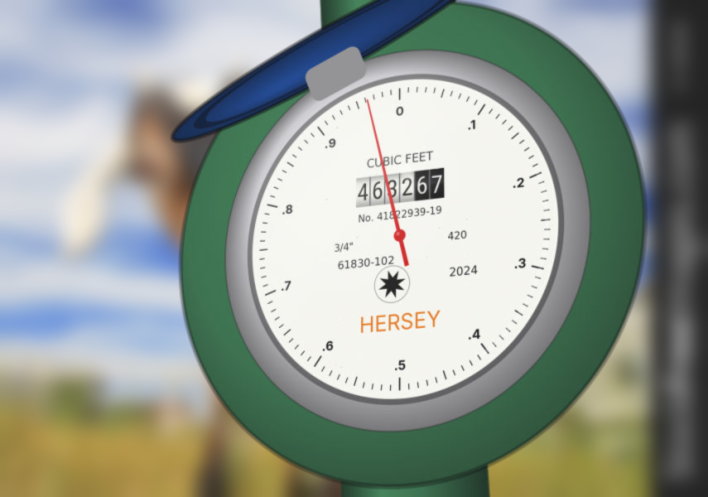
463266.96 ft³
